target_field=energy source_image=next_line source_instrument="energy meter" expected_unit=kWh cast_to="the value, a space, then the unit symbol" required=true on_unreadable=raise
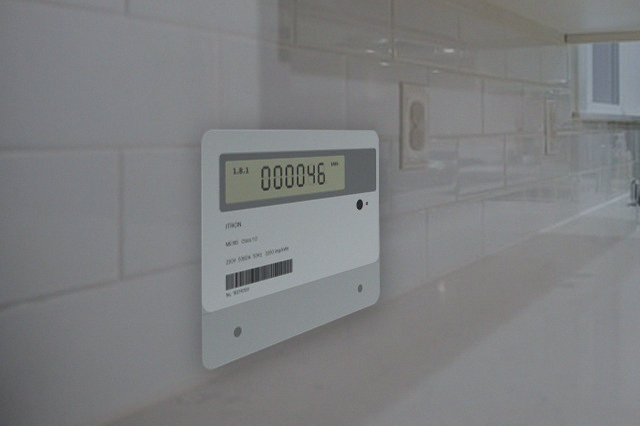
46 kWh
